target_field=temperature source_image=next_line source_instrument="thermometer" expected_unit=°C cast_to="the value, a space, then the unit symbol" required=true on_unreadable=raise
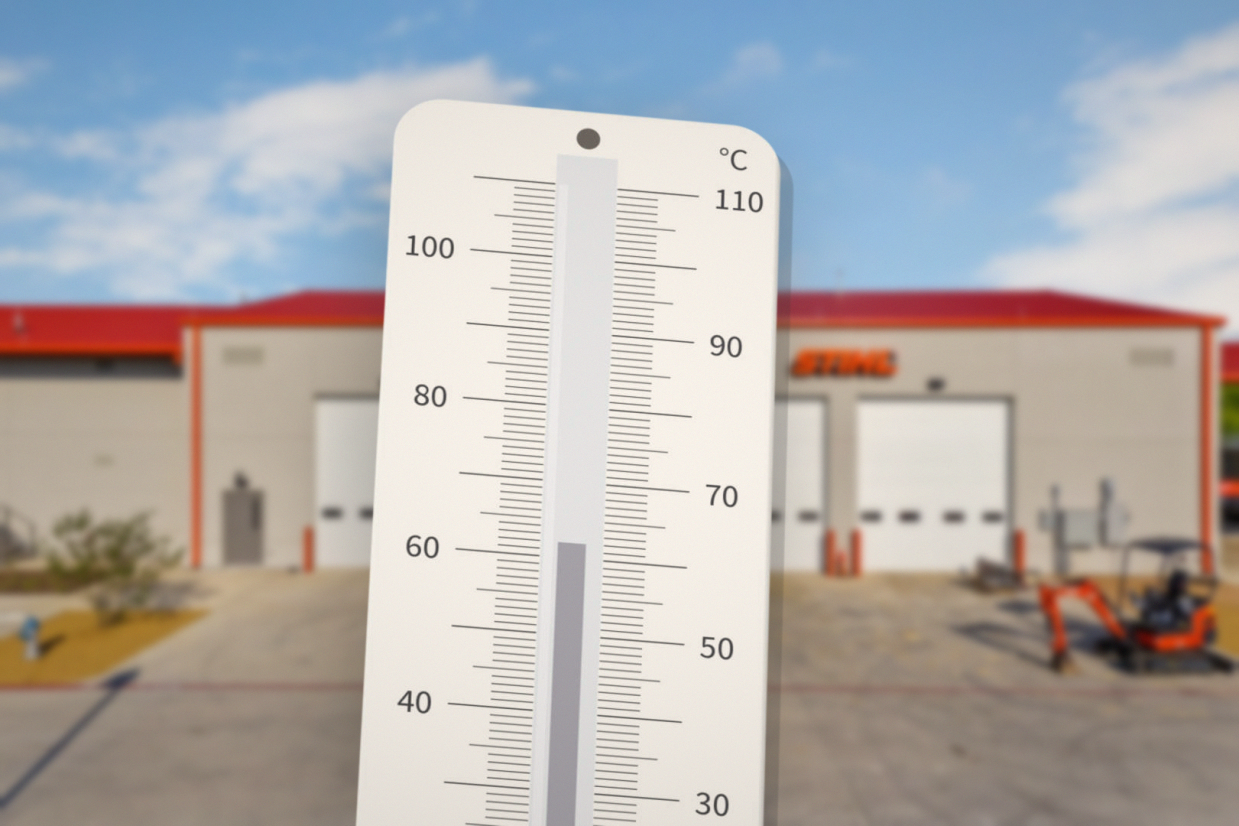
62 °C
